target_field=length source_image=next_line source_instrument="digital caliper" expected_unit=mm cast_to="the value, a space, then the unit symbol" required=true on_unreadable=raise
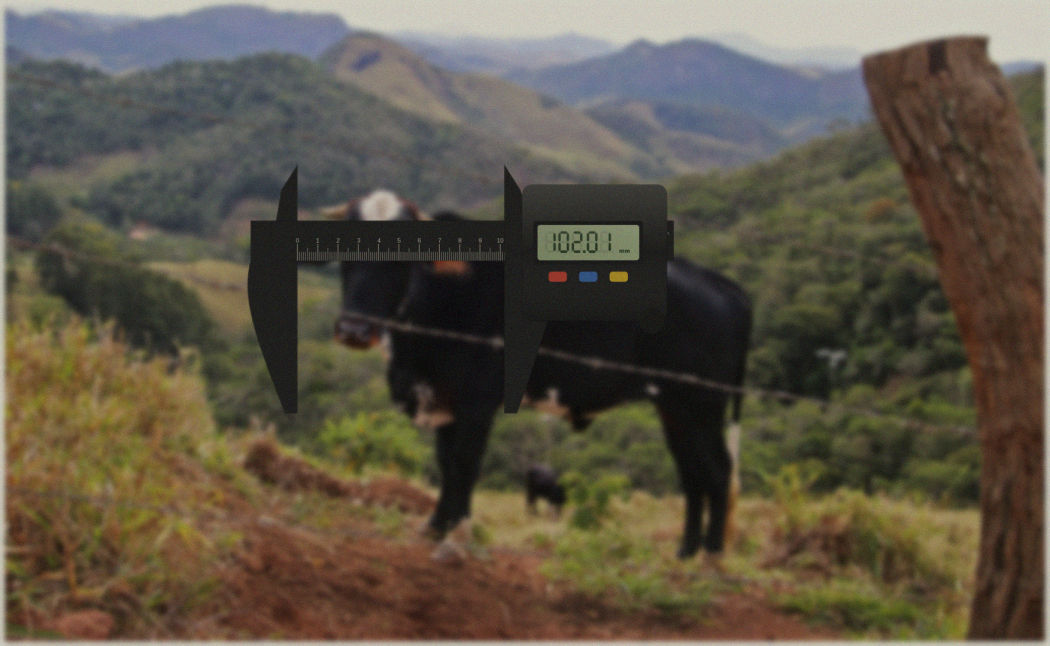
102.01 mm
